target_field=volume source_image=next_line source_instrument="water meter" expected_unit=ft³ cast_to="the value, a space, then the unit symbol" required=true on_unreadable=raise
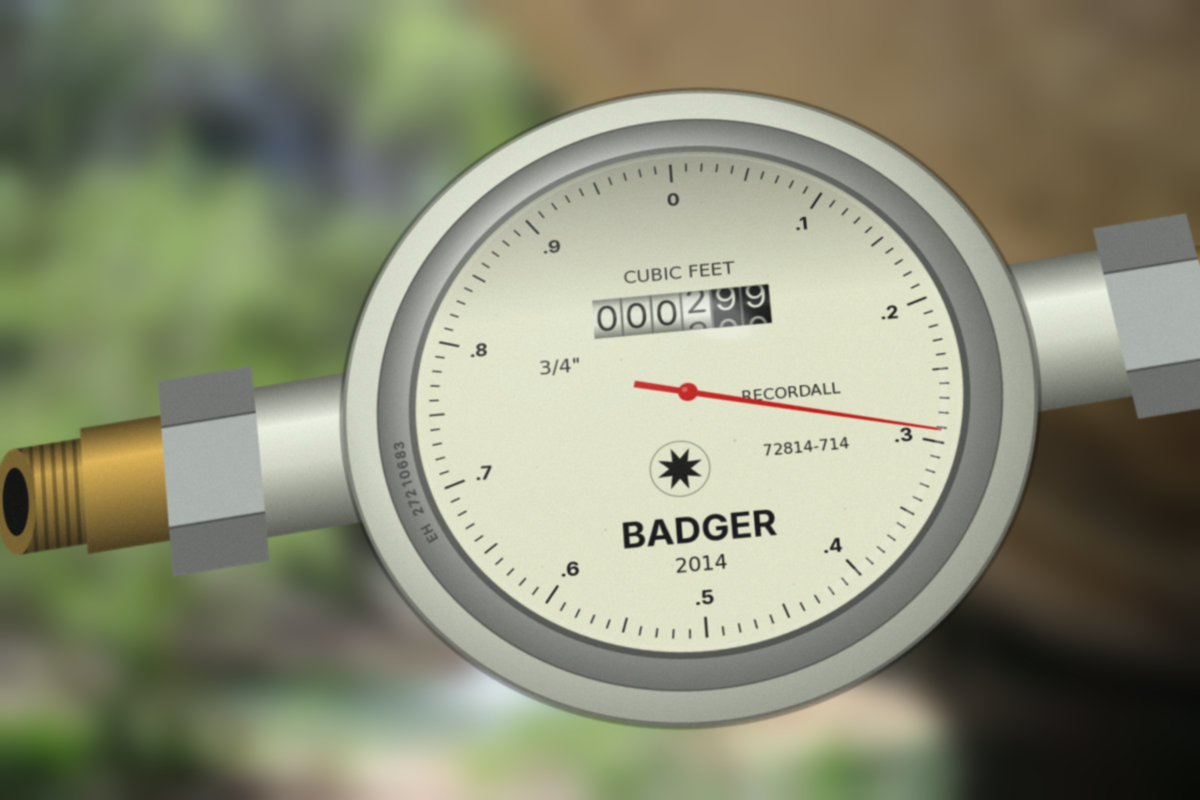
299.29 ft³
